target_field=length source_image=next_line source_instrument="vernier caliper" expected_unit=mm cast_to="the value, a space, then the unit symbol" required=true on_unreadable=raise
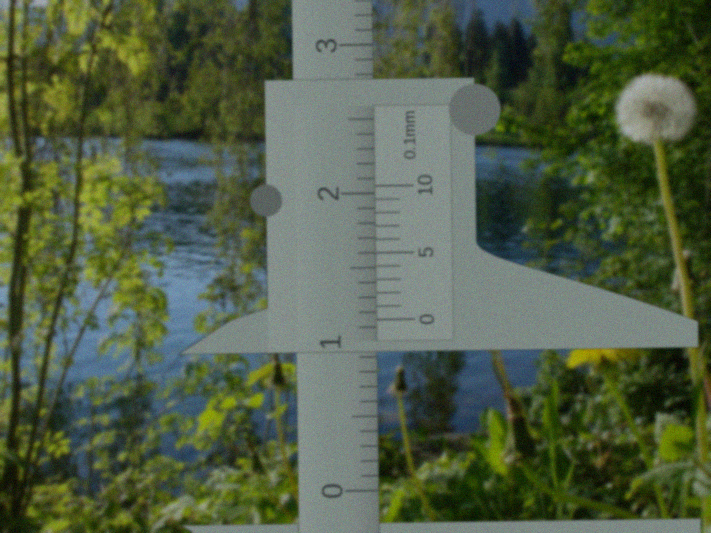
11.5 mm
